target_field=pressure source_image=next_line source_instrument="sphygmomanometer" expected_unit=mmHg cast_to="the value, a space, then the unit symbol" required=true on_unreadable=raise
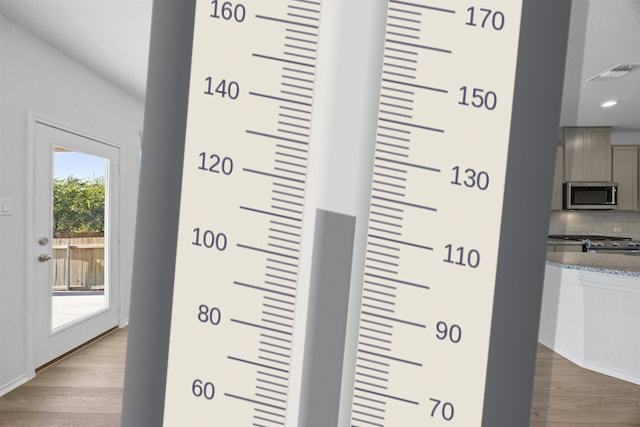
114 mmHg
